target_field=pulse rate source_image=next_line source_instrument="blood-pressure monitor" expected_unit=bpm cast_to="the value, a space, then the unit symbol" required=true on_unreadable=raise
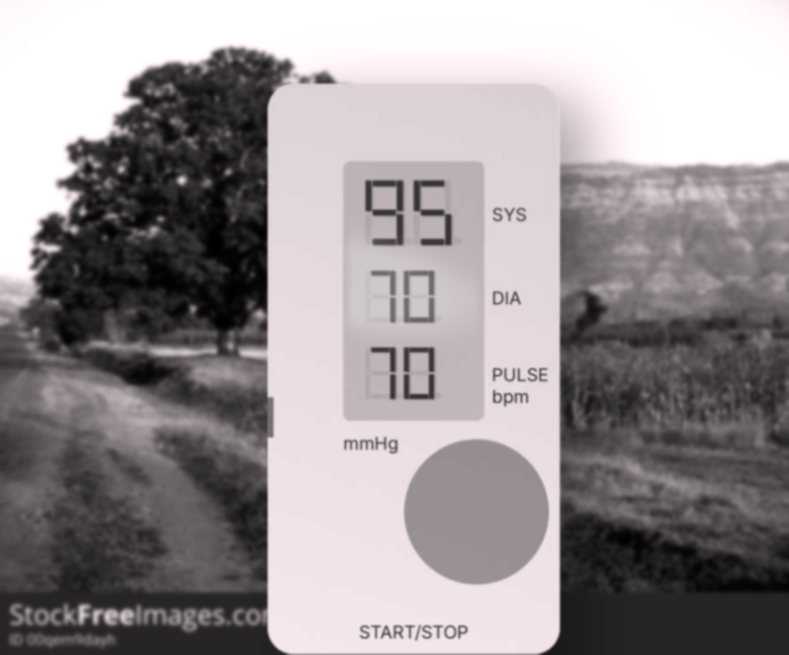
70 bpm
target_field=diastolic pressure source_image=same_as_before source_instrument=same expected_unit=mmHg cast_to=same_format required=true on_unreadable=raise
70 mmHg
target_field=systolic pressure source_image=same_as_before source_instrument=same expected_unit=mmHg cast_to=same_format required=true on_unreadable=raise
95 mmHg
